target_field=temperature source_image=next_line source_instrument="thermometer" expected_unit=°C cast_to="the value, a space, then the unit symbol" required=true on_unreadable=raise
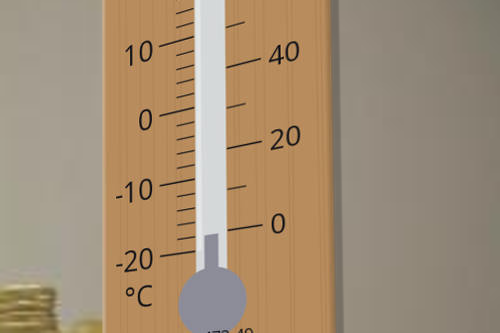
-18 °C
